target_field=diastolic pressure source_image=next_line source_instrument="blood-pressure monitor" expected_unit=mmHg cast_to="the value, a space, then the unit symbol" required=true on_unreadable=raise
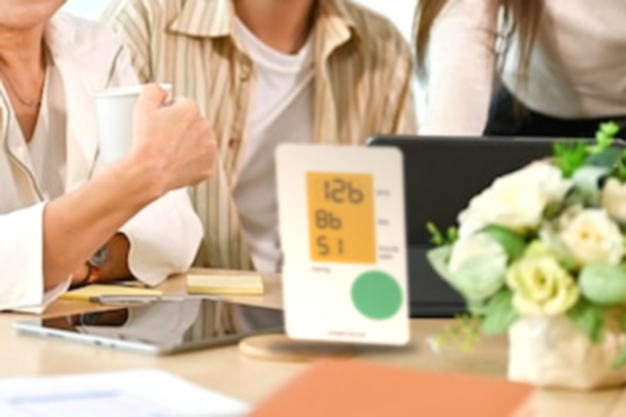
86 mmHg
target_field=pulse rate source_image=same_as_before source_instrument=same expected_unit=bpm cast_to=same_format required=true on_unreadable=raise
51 bpm
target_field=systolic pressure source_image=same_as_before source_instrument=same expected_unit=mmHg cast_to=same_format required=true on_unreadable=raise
126 mmHg
